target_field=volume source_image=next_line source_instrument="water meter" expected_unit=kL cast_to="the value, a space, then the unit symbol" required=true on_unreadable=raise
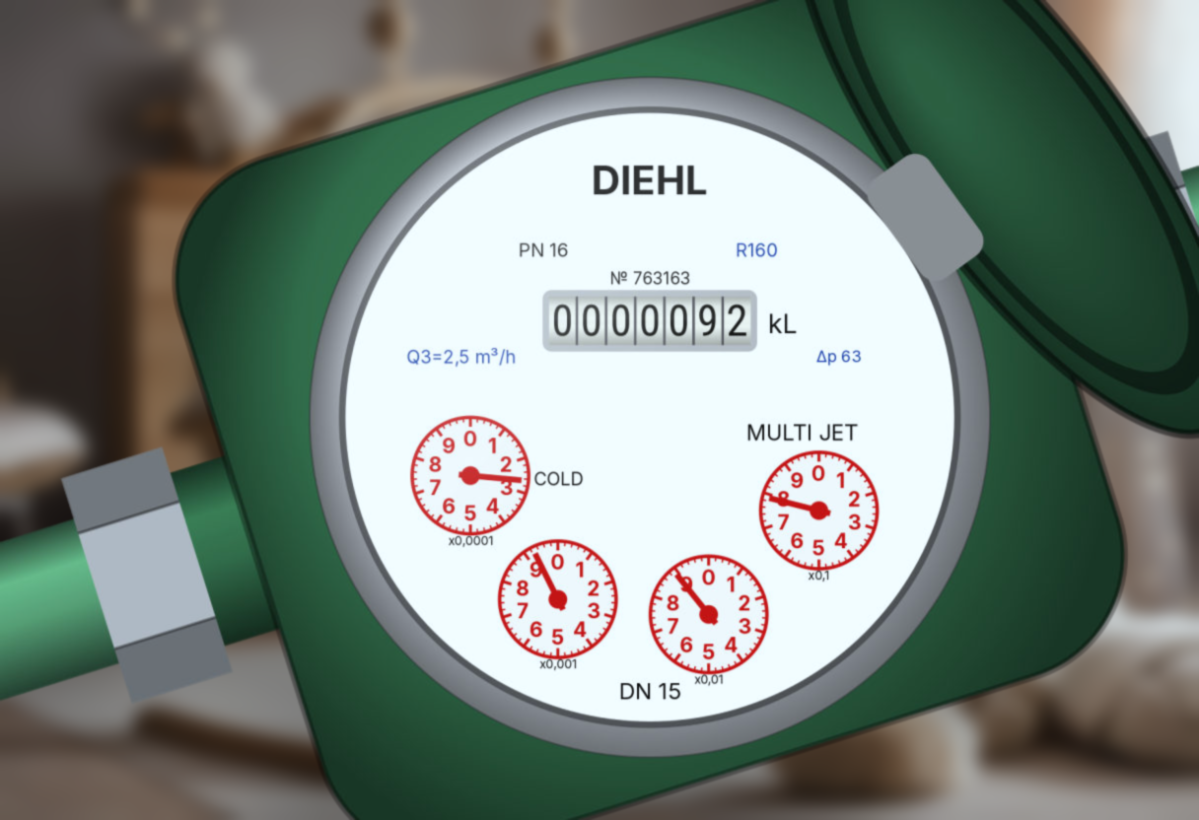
92.7892 kL
